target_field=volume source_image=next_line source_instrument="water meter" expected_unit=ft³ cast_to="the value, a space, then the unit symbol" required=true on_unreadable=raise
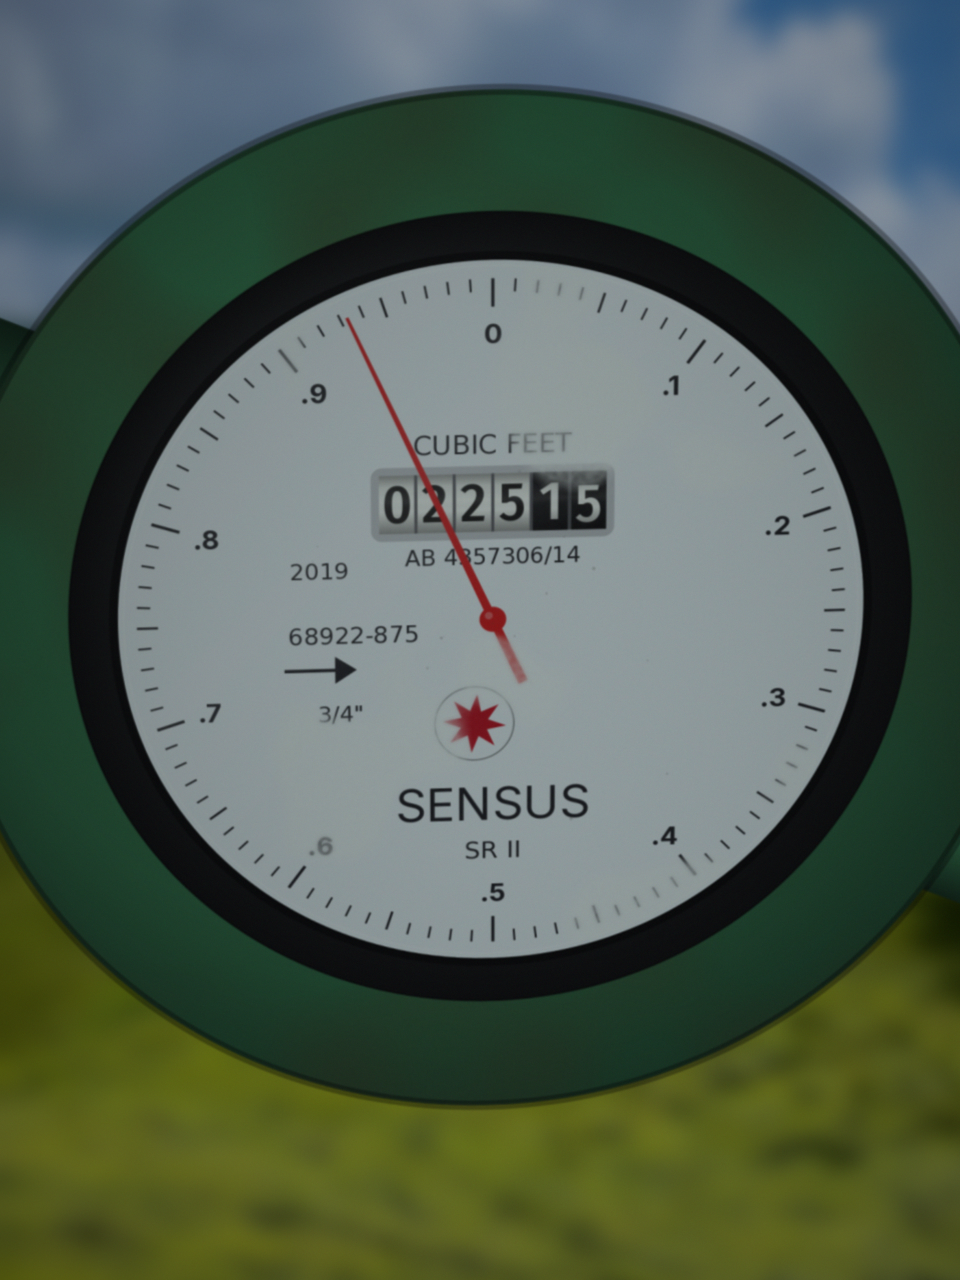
22514.93 ft³
